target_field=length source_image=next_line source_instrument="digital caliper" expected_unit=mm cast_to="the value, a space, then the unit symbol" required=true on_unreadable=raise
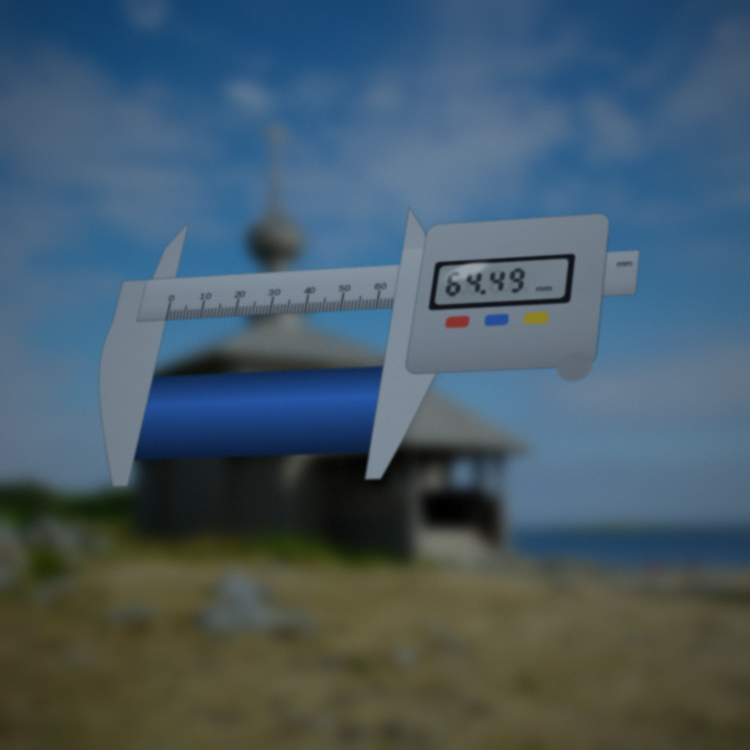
64.49 mm
